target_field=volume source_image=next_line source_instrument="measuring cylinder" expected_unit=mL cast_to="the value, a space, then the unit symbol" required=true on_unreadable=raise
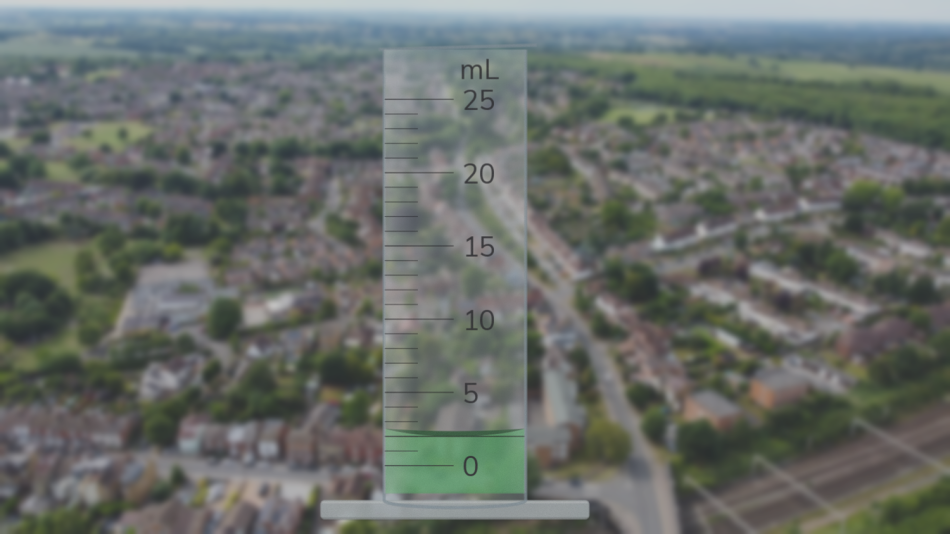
2 mL
